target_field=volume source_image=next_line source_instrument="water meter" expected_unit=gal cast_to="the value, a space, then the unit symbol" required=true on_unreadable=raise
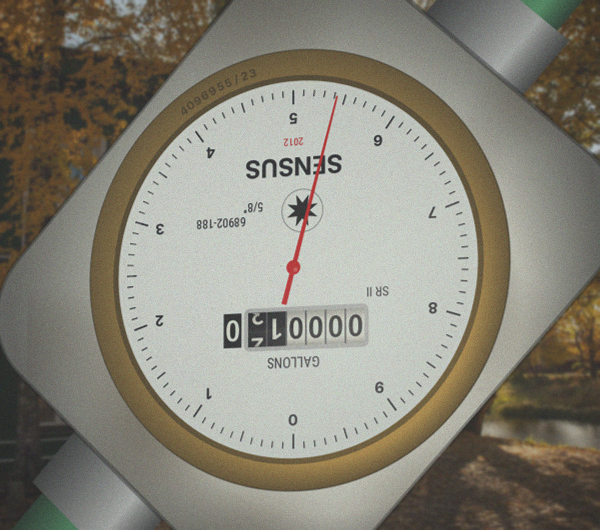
125.4 gal
